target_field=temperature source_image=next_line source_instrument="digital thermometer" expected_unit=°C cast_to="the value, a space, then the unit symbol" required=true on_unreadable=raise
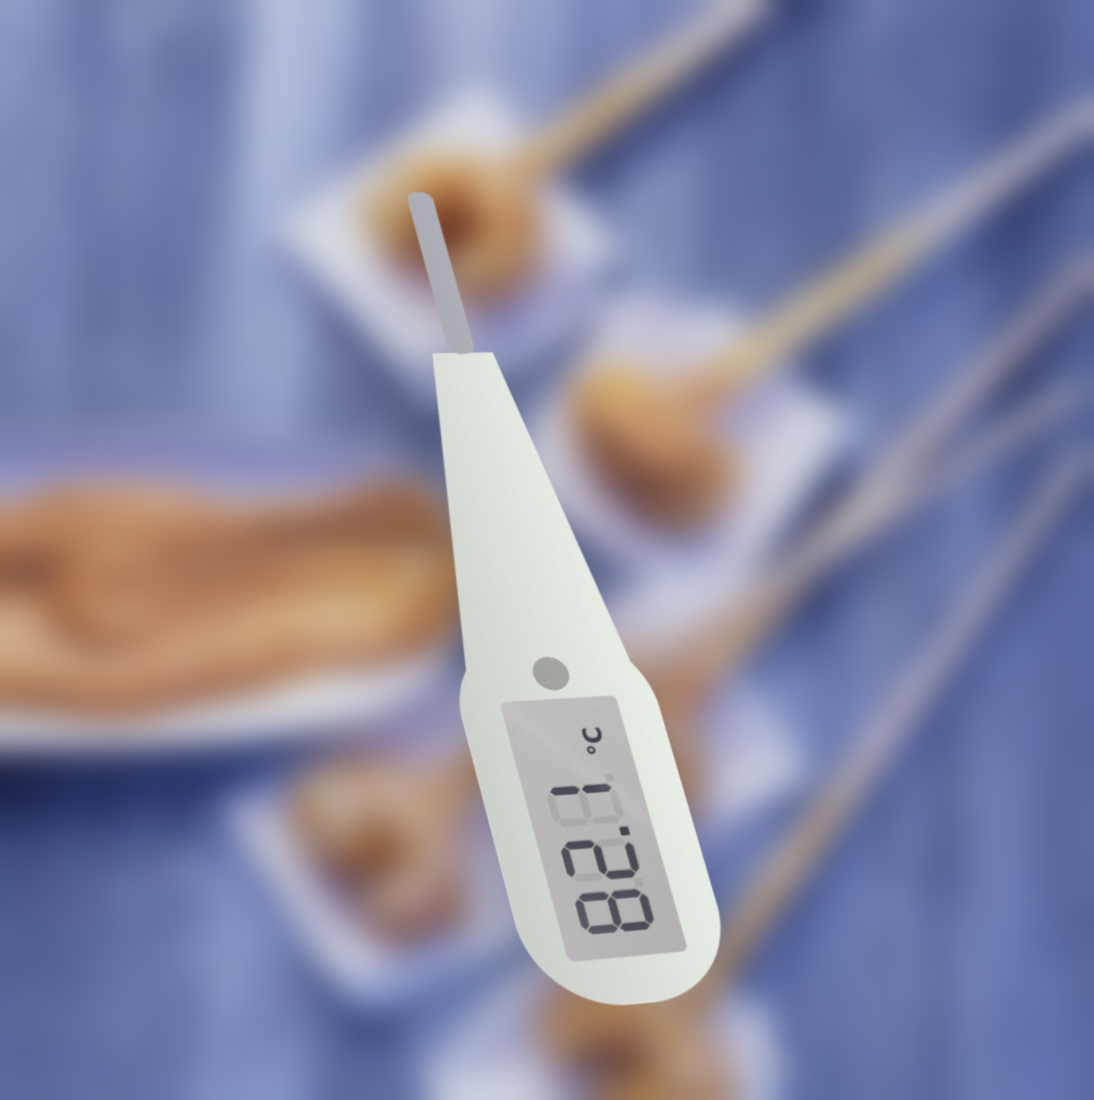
82.1 °C
